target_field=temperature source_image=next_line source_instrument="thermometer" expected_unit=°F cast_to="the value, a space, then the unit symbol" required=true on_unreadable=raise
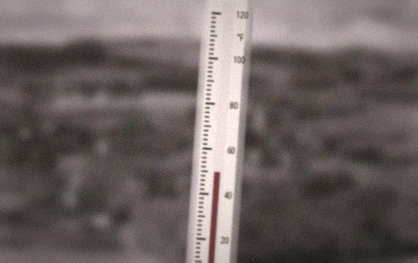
50 °F
